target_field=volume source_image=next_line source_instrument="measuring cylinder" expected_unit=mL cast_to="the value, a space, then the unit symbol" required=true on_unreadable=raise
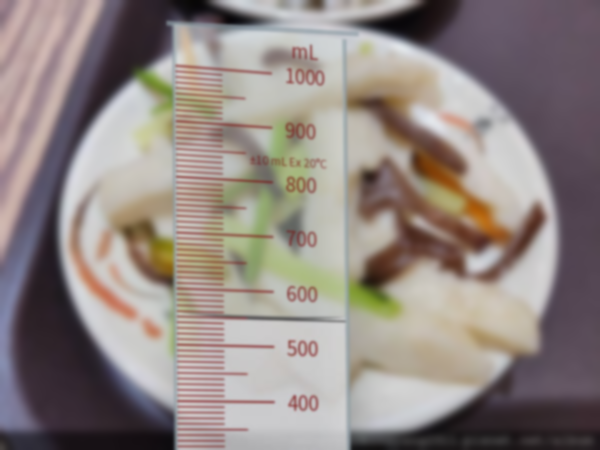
550 mL
